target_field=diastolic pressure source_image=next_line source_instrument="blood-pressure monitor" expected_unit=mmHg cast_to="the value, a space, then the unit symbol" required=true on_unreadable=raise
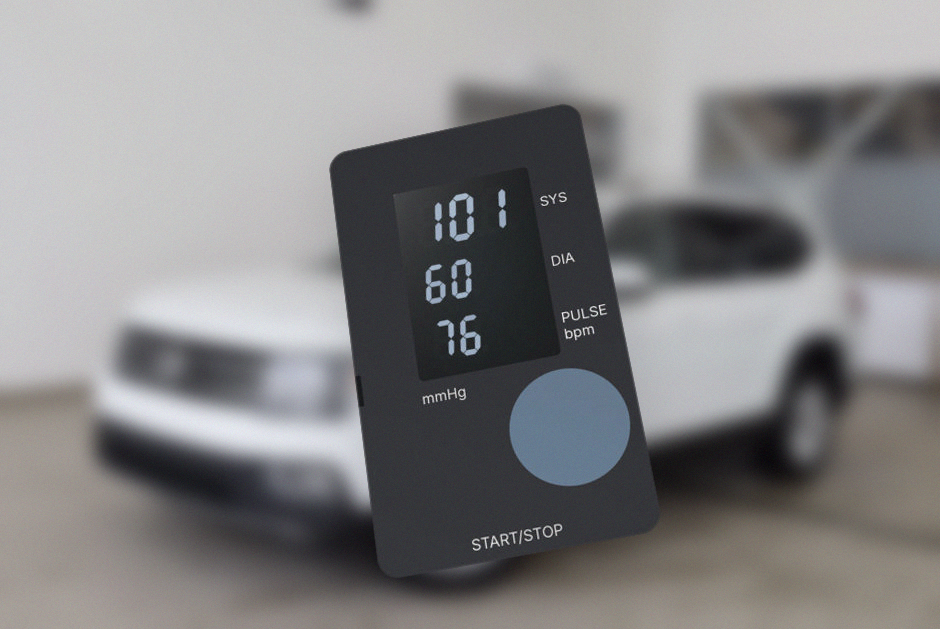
60 mmHg
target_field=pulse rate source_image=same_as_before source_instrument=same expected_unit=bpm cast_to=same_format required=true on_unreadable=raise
76 bpm
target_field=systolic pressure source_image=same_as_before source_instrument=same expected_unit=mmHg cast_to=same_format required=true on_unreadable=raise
101 mmHg
